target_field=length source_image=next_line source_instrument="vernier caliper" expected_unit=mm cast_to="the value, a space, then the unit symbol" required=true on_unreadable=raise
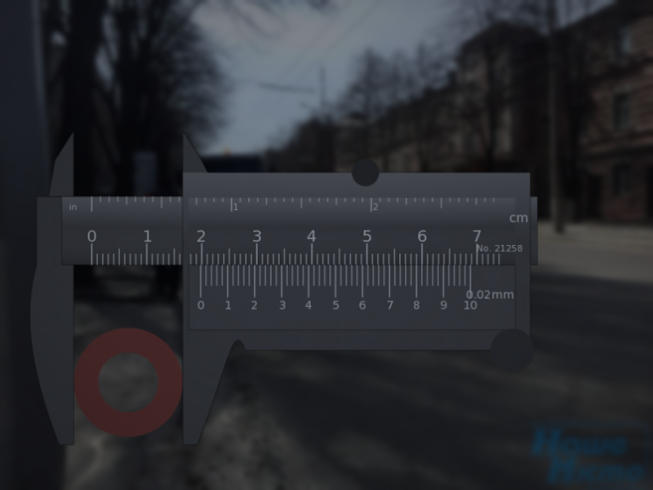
19.8 mm
